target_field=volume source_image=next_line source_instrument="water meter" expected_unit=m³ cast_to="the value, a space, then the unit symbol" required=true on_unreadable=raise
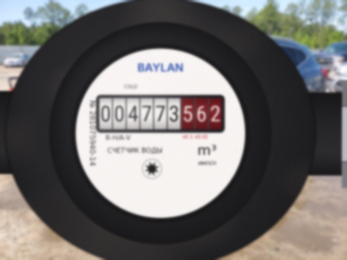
4773.562 m³
